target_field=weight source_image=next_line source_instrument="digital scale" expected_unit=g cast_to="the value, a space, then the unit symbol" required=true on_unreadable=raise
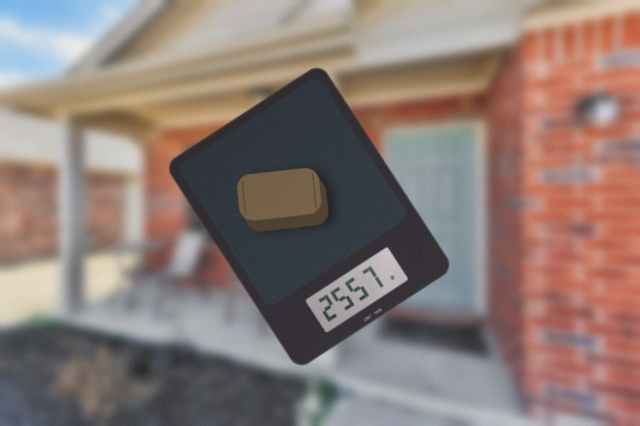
2557 g
